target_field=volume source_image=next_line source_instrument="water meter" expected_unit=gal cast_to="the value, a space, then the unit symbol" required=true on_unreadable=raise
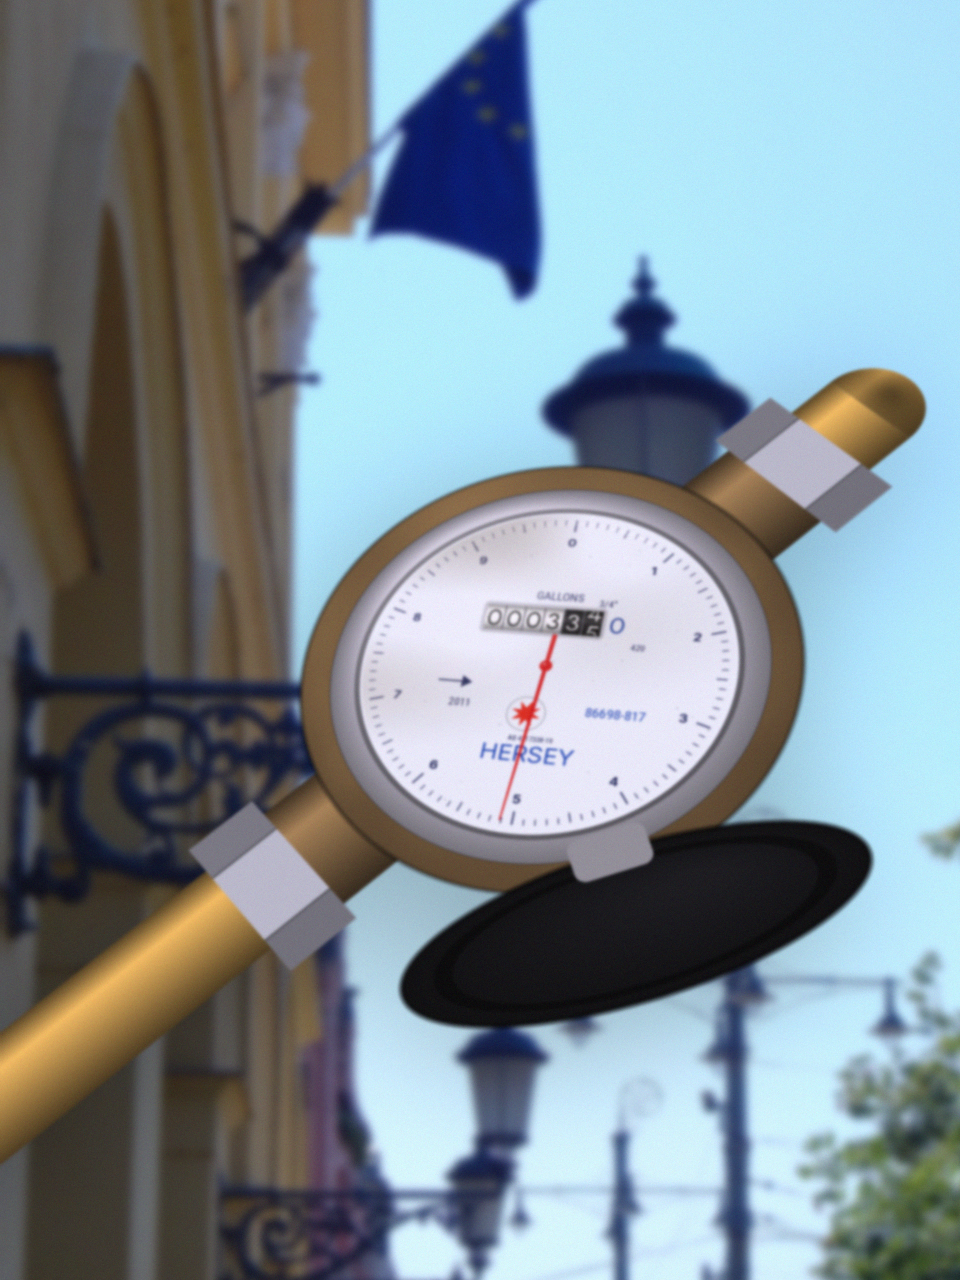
3345.1 gal
